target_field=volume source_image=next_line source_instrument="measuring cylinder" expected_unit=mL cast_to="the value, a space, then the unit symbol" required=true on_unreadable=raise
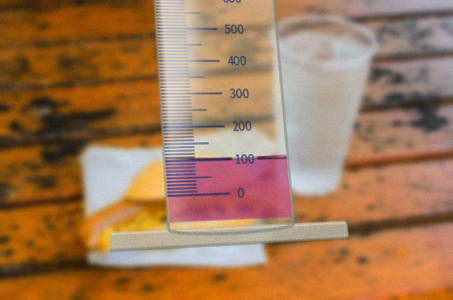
100 mL
